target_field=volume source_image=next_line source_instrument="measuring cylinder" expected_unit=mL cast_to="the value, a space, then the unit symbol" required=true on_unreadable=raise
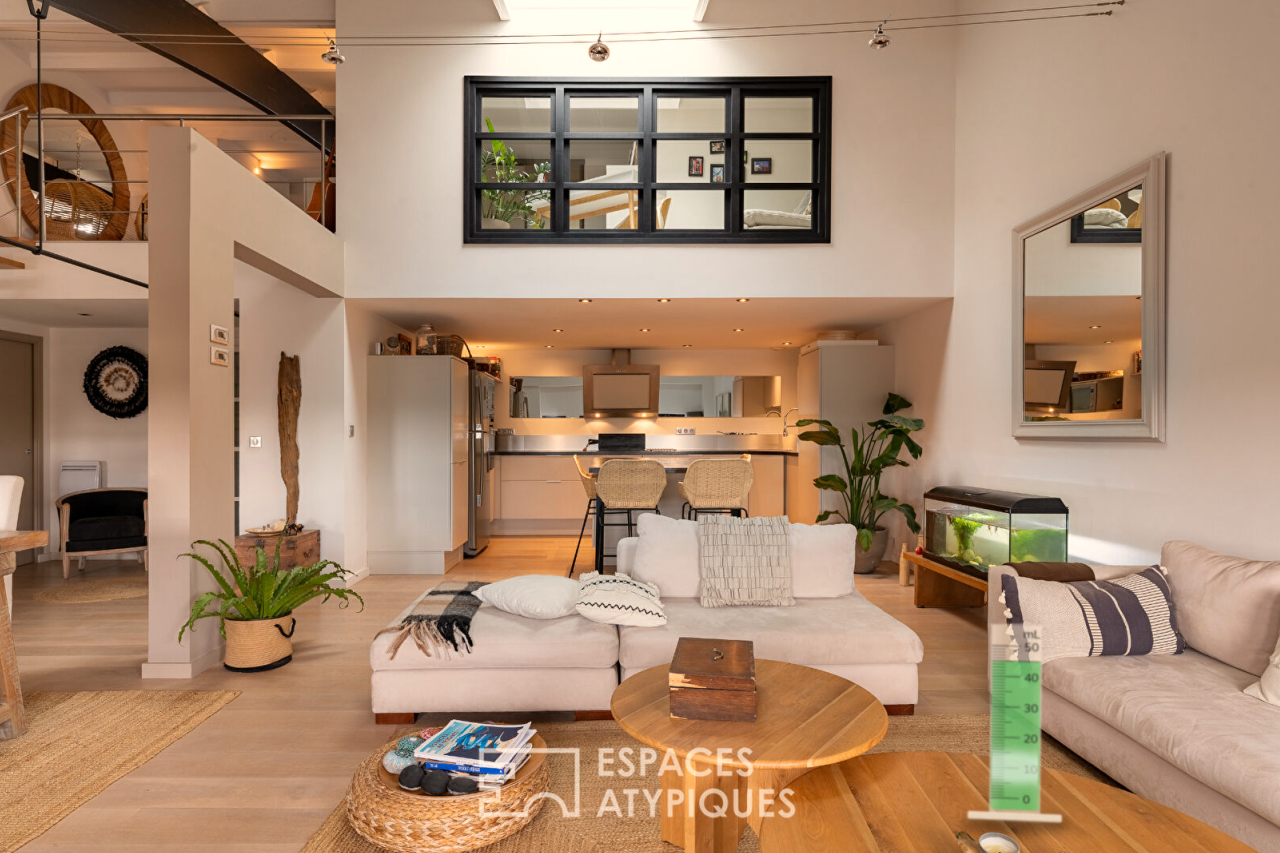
45 mL
